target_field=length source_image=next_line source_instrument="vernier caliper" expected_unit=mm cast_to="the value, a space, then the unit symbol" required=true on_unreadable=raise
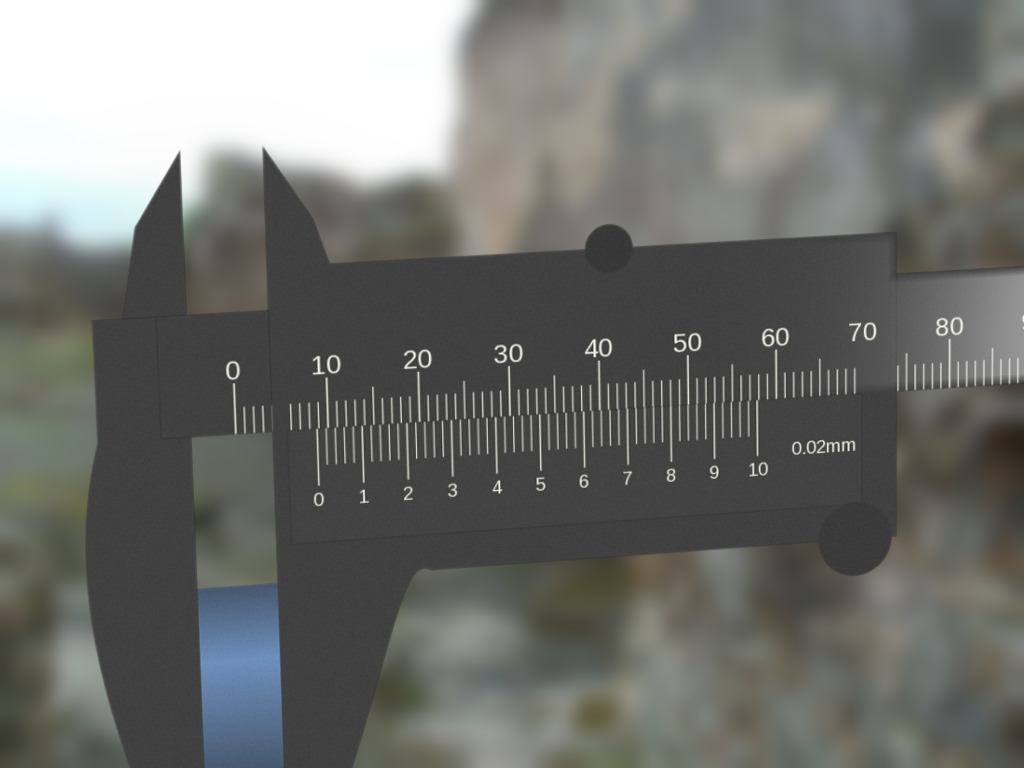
8.8 mm
